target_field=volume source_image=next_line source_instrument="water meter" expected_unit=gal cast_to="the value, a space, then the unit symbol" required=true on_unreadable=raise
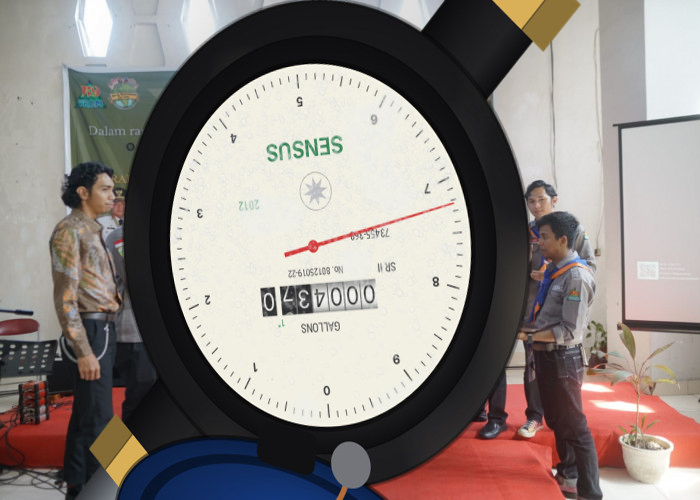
4367.2 gal
